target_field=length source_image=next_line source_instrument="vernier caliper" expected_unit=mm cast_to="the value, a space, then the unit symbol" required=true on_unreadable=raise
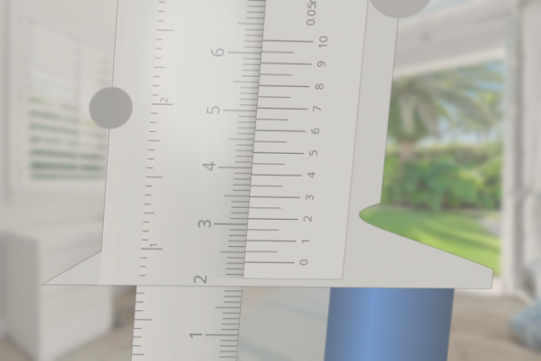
23.2 mm
